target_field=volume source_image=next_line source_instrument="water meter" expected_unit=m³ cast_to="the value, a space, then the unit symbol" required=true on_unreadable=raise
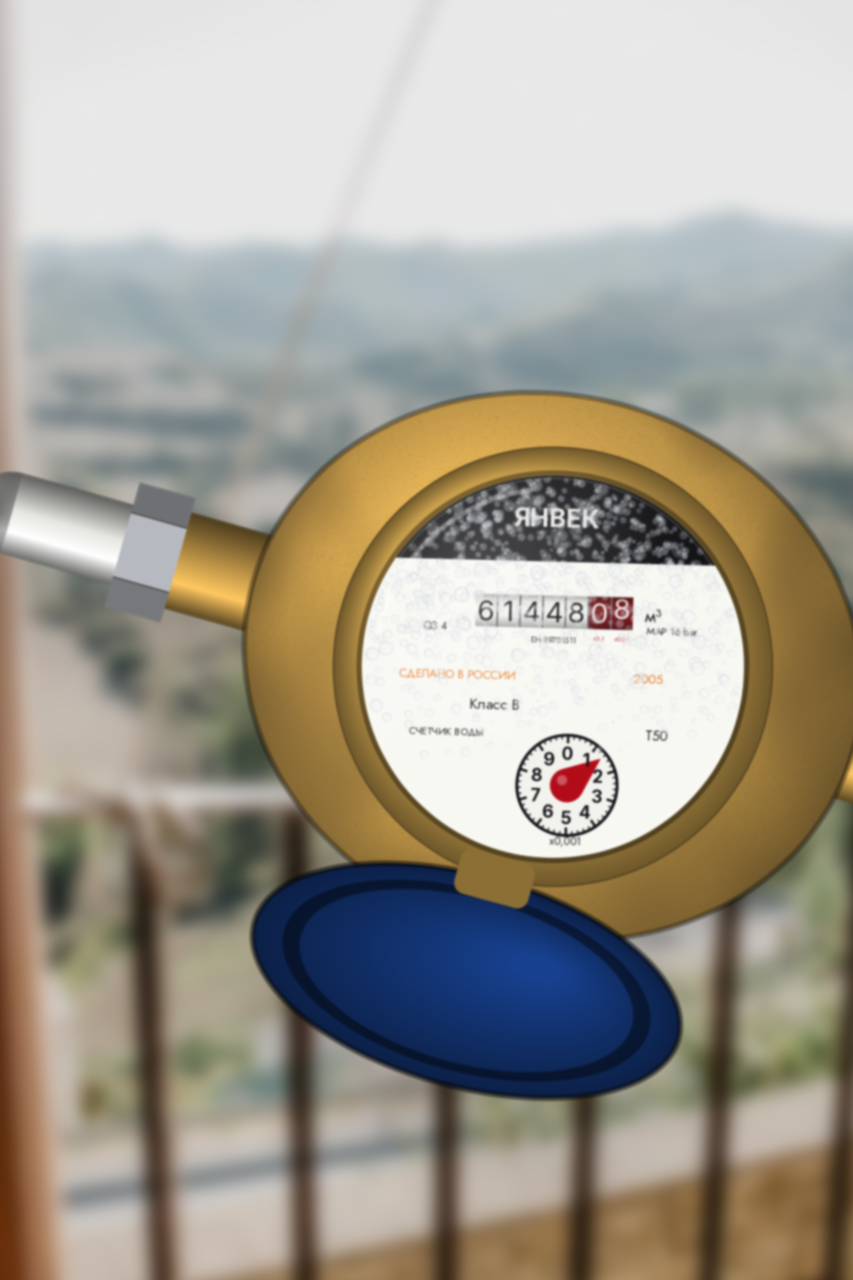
61448.081 m³
